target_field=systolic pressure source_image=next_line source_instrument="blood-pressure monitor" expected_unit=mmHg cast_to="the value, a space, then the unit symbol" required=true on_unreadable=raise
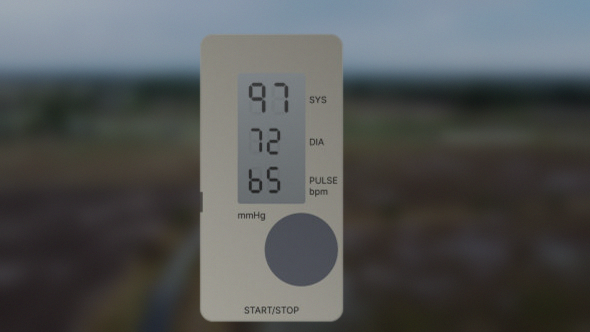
97 mmHg
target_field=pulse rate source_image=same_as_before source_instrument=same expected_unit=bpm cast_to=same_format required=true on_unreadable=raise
65 bpm
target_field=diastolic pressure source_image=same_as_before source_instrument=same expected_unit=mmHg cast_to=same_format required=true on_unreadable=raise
72 mmHg
